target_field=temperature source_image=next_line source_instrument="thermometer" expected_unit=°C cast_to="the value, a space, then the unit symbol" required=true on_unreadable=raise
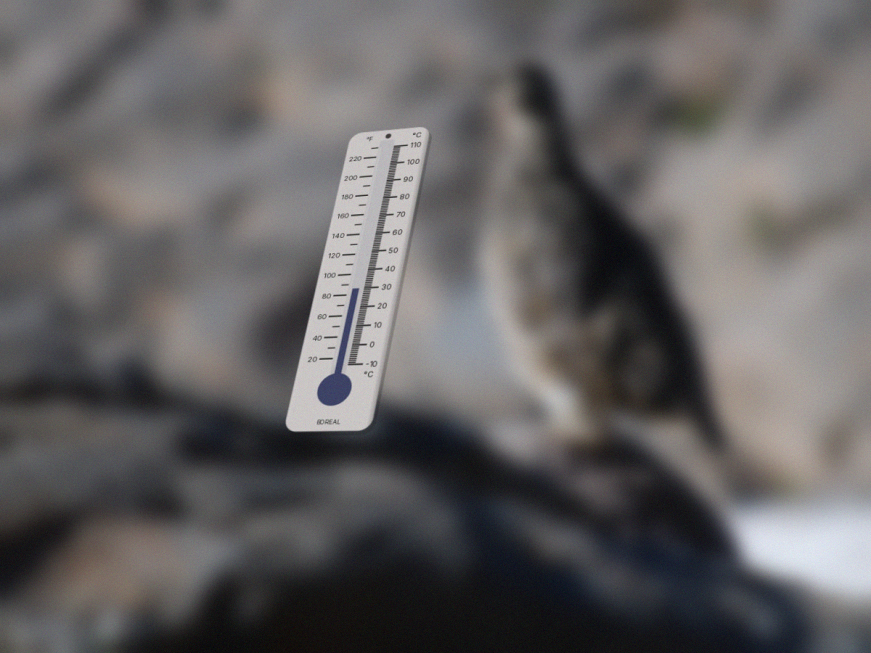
30 °C
